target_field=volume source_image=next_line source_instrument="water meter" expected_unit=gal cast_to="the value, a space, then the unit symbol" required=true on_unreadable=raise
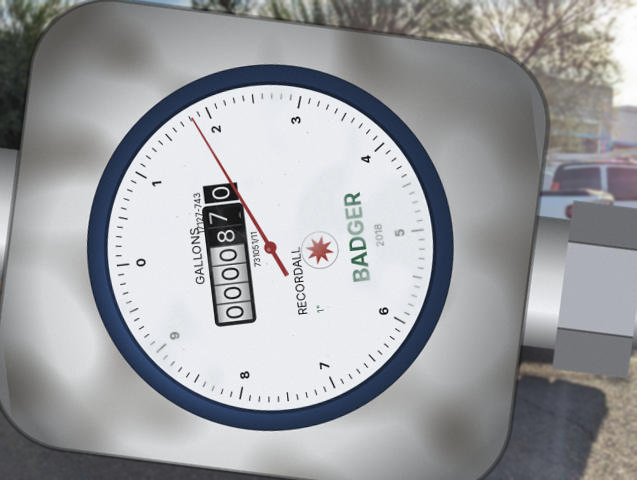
871.8 gal
